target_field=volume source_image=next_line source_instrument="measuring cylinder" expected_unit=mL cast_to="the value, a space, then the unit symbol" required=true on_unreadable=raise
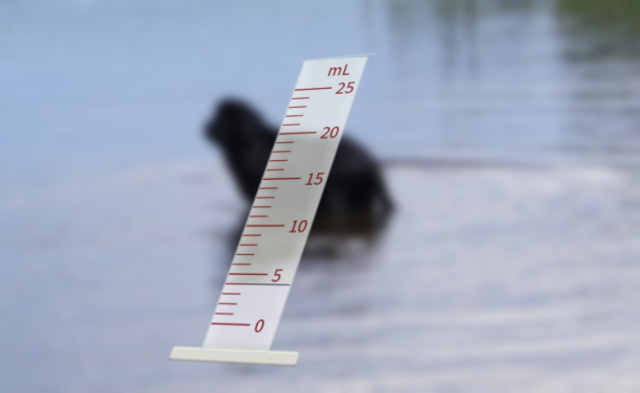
4 mL
